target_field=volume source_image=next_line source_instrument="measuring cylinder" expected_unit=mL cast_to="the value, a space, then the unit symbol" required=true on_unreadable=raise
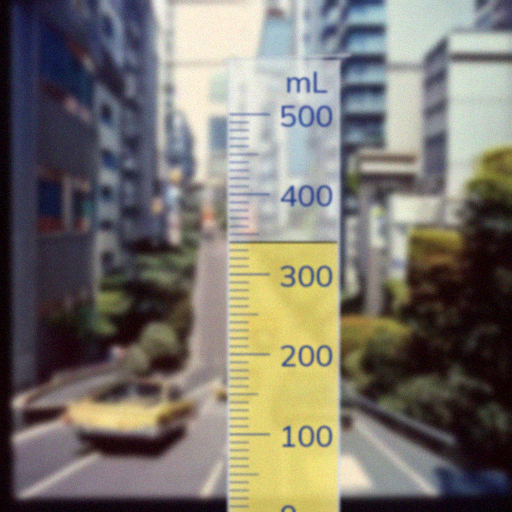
340 mL
